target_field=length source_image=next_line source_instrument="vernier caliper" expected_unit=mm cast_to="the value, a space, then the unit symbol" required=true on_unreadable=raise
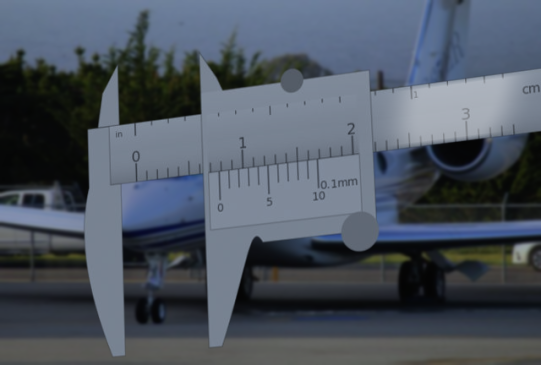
7.8 mm
